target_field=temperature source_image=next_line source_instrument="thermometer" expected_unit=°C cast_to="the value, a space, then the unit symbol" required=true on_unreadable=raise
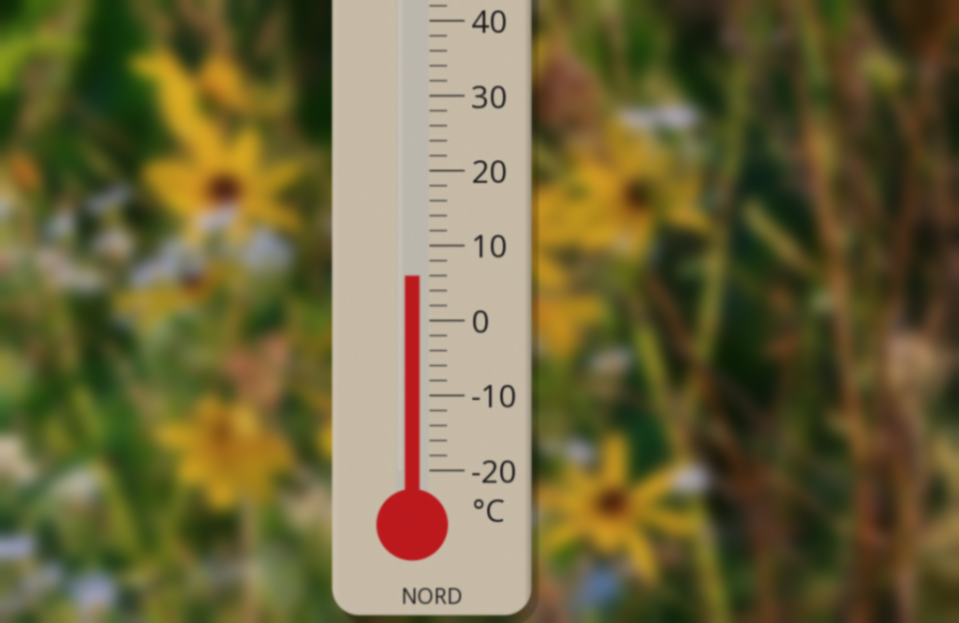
6 °C
